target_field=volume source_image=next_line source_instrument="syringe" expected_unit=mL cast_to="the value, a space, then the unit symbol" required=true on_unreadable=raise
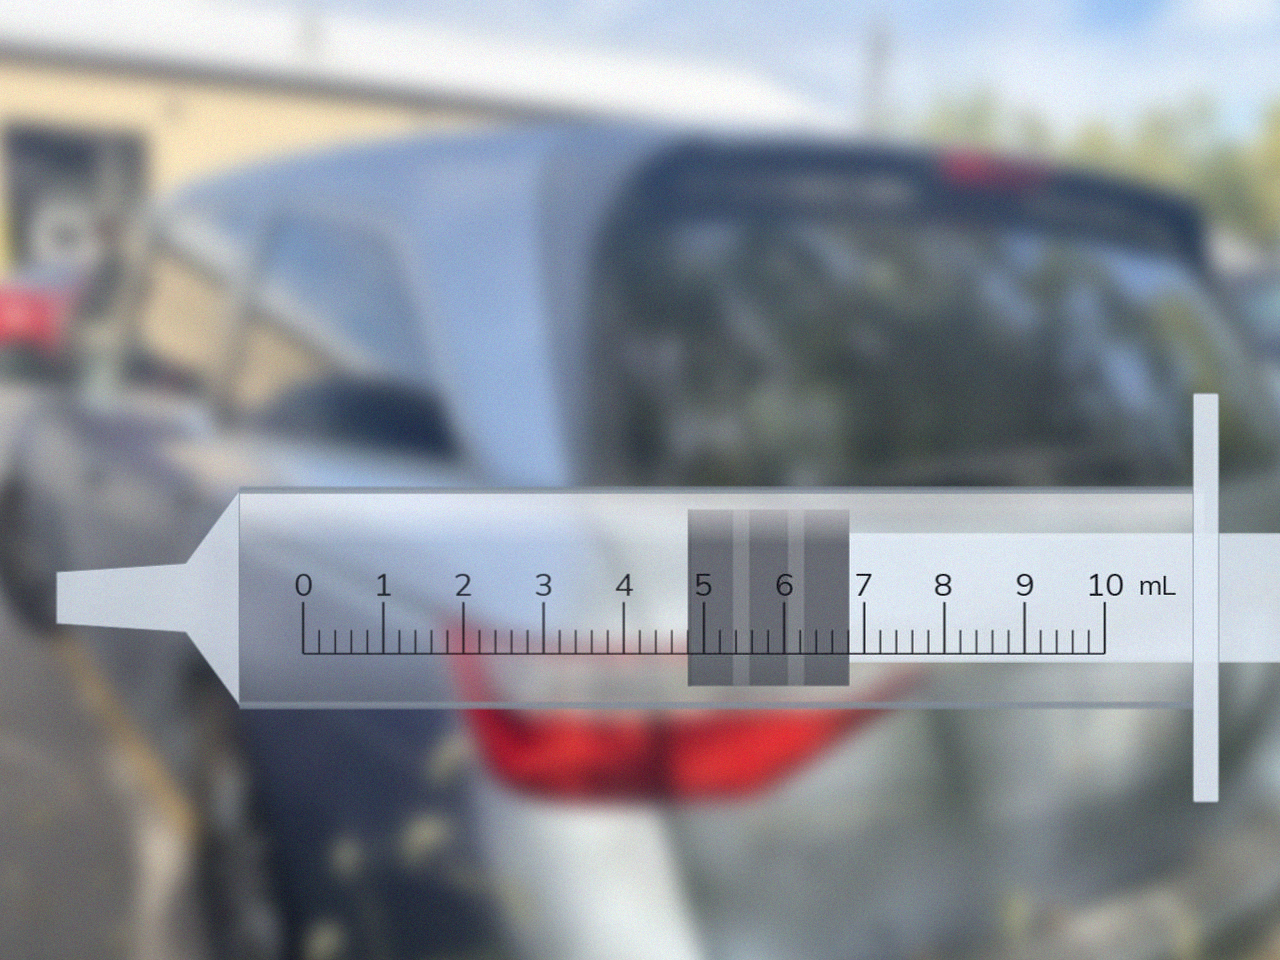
4.8 mL
